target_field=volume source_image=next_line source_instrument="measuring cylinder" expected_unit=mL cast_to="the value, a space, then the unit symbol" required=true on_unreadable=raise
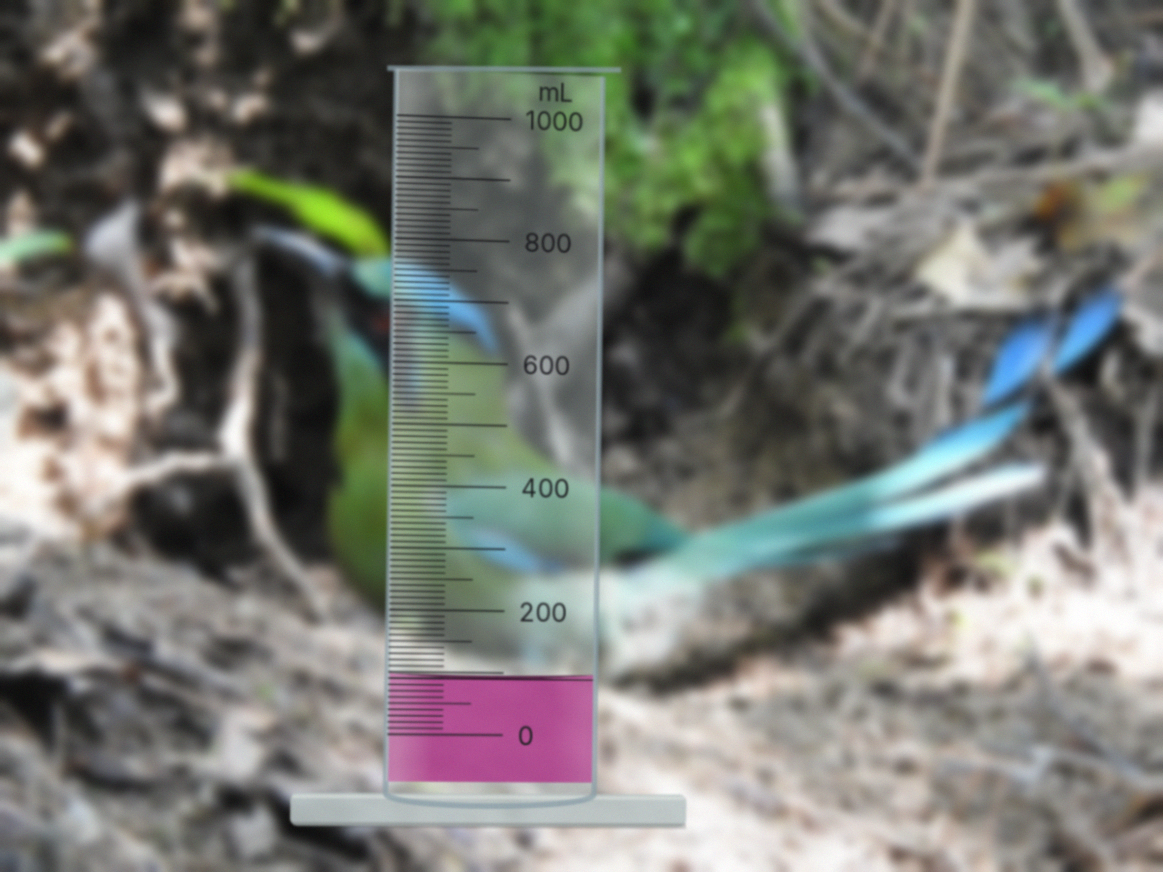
90 mL
